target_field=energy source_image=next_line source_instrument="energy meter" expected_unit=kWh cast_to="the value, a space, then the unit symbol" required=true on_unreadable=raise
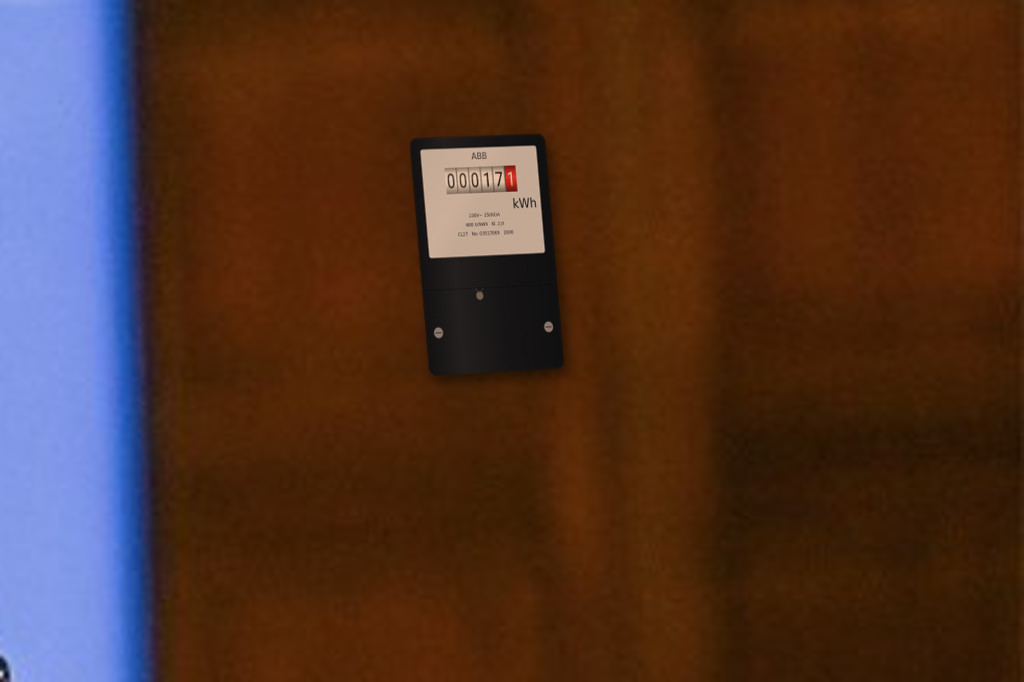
17.1 kWh
